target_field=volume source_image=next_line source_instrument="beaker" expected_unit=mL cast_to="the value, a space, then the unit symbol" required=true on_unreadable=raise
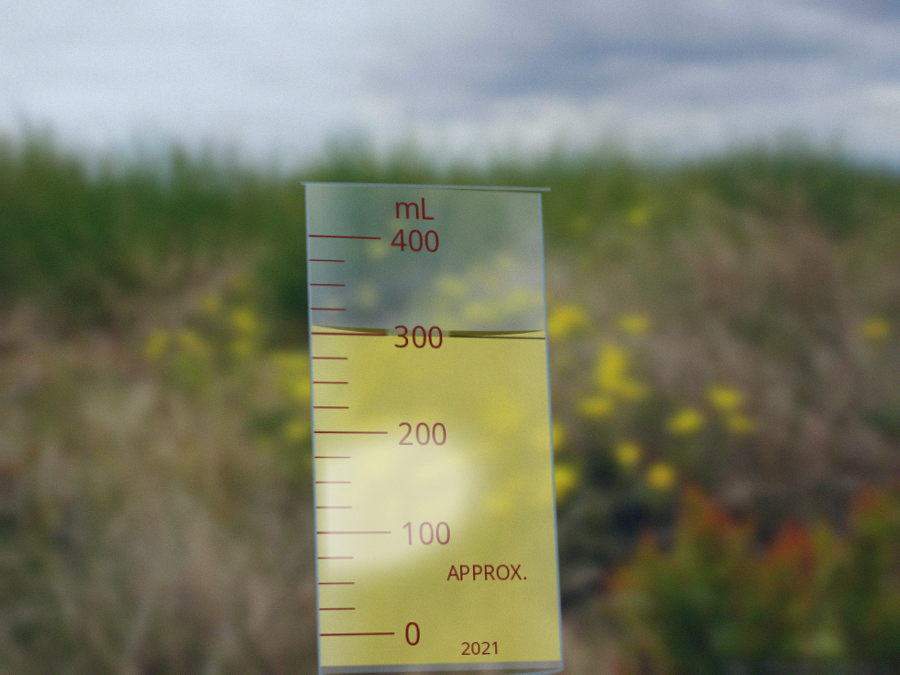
300 mL
